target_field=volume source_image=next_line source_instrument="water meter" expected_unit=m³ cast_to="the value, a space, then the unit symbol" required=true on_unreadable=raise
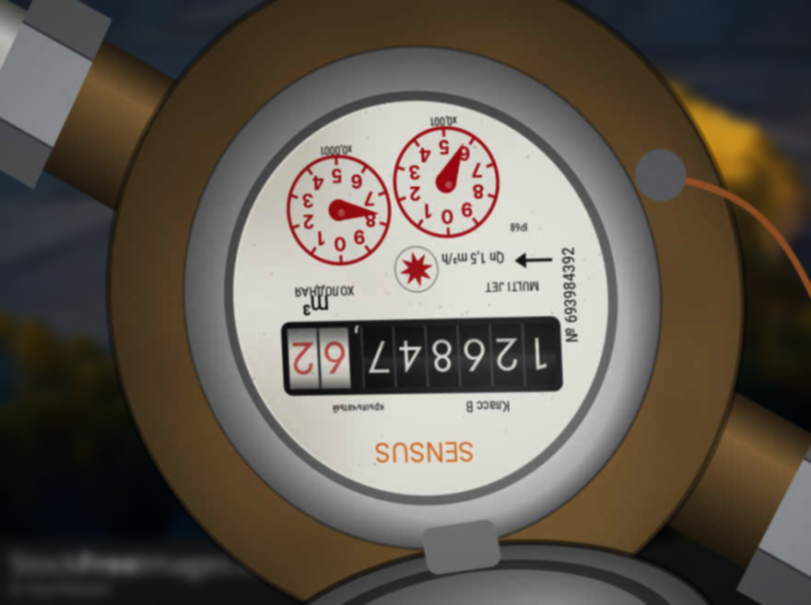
126847.6257 m³
